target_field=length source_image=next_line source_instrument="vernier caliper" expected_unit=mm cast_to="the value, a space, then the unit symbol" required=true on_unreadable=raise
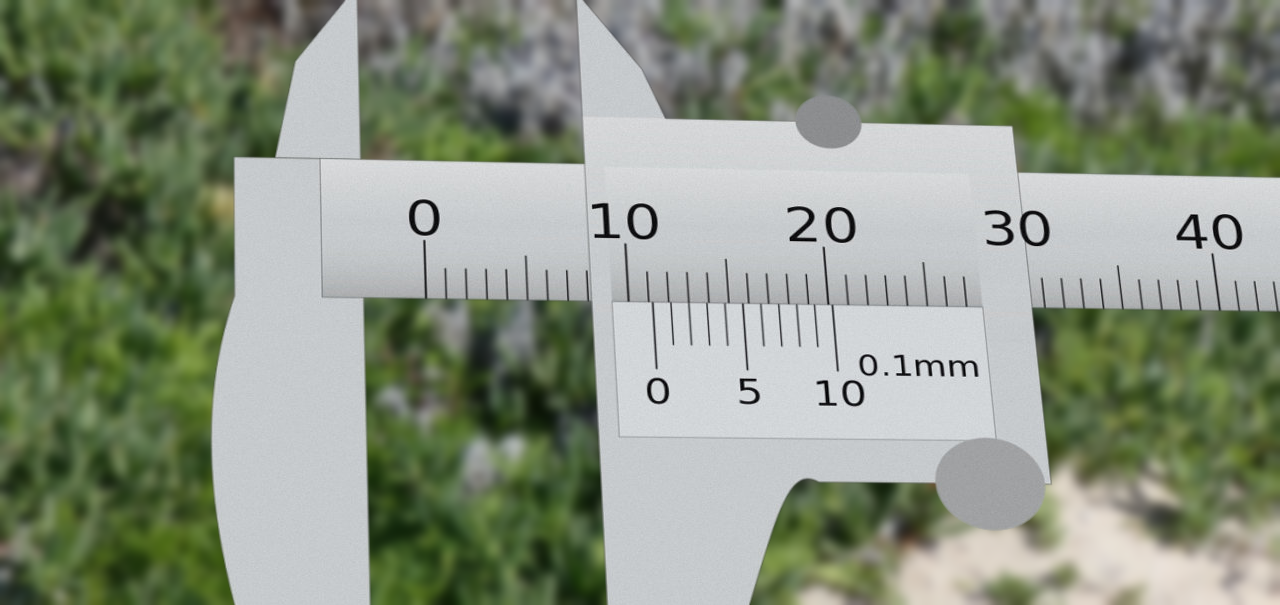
11.2 mm
